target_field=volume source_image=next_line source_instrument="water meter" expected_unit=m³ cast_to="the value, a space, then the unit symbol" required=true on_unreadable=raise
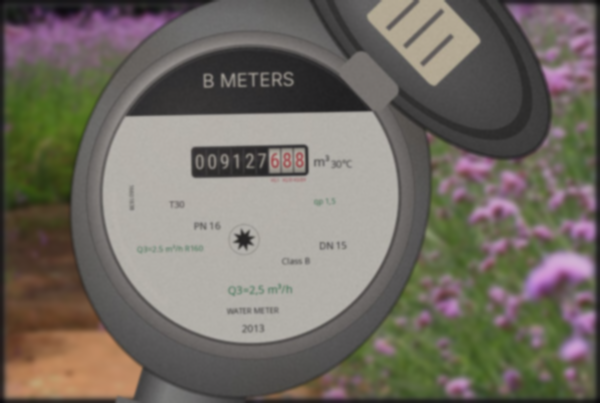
9127.688 m³
